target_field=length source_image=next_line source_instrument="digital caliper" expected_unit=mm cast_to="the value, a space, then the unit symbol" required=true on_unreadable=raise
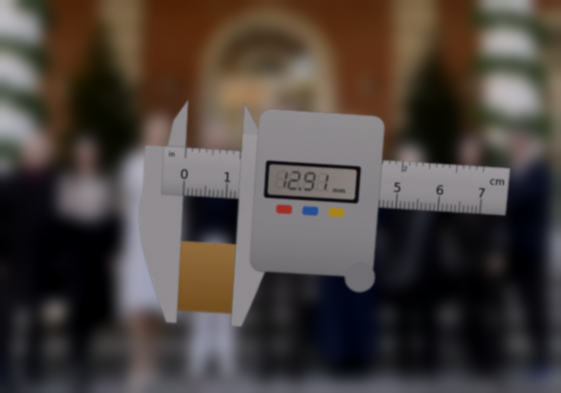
12.91 mm
